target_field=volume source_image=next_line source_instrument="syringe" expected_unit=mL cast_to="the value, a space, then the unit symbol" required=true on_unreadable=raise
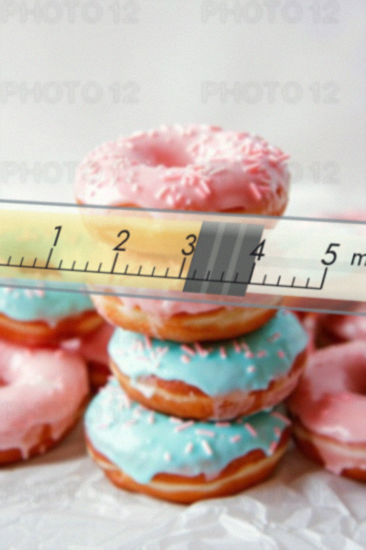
3.1 mL
